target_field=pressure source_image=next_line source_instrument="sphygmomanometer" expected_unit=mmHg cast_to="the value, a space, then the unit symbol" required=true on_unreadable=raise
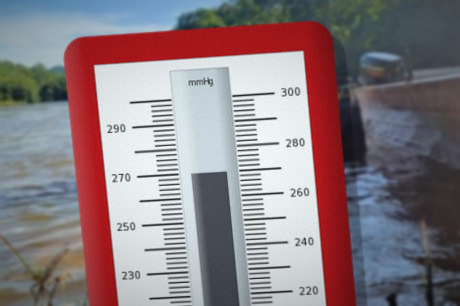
270 mmHg
